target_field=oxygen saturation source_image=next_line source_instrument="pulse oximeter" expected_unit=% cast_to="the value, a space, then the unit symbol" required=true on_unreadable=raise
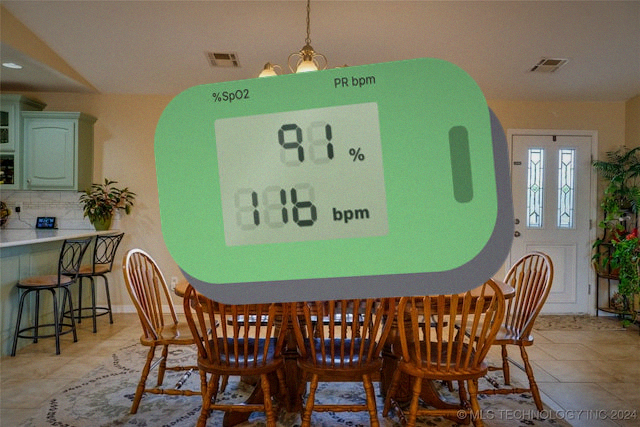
91 %
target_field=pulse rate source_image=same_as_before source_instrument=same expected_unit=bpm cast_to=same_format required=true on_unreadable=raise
116 bpm
